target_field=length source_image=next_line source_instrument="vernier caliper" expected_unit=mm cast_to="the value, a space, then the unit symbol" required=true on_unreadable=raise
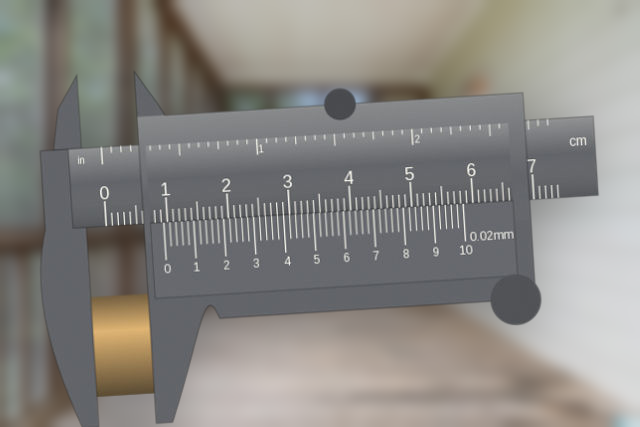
9.4 mm
